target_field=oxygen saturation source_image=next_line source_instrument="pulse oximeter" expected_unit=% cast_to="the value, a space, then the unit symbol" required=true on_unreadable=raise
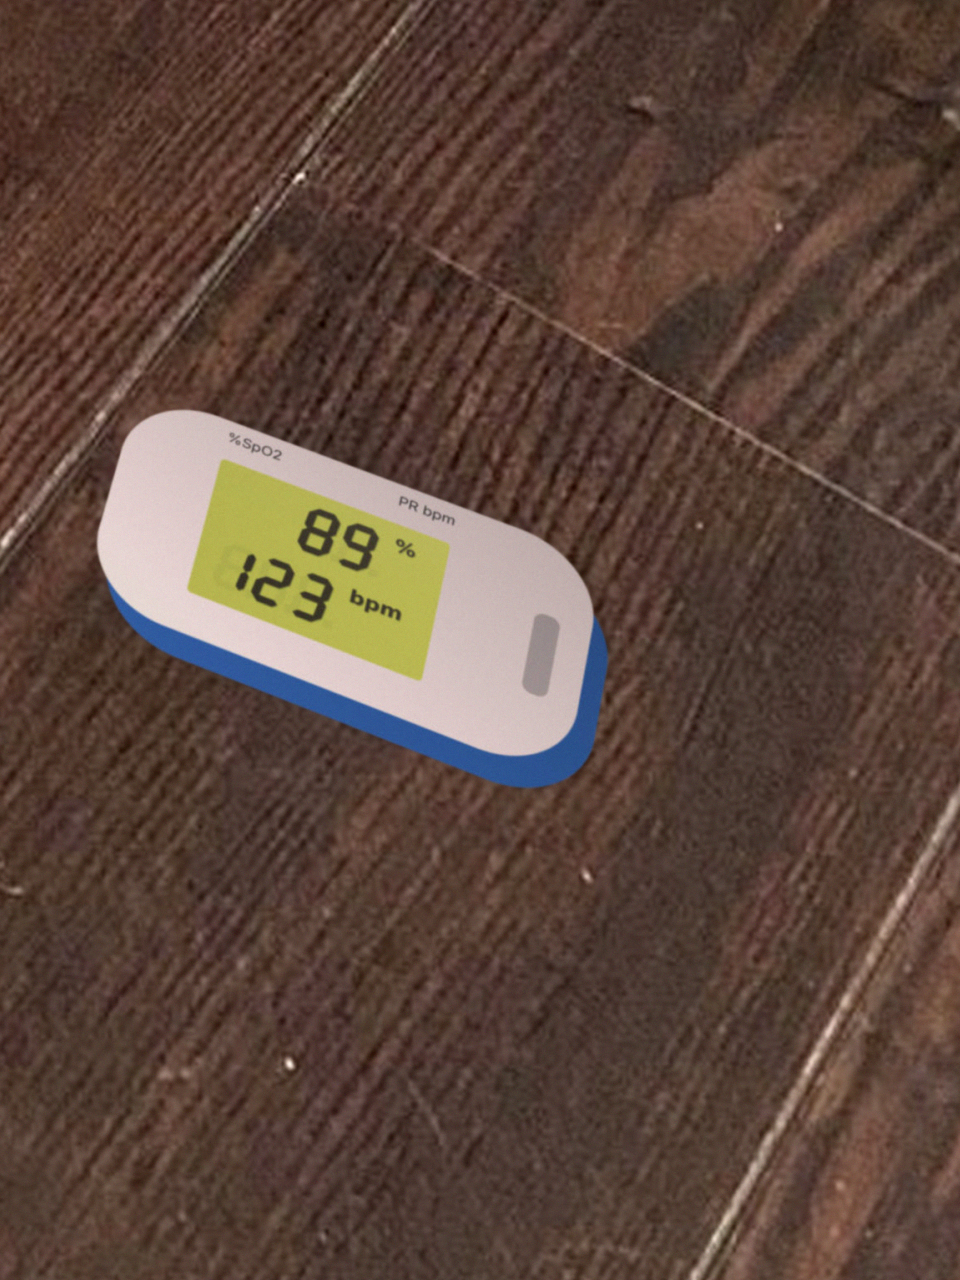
89 %
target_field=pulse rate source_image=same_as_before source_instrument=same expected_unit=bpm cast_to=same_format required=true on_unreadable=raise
123 bpm
